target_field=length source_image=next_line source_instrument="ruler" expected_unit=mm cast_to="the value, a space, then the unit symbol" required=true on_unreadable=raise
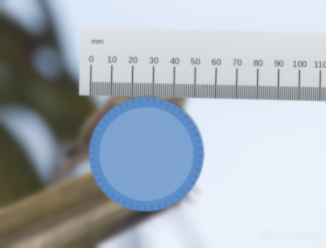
55 mm
